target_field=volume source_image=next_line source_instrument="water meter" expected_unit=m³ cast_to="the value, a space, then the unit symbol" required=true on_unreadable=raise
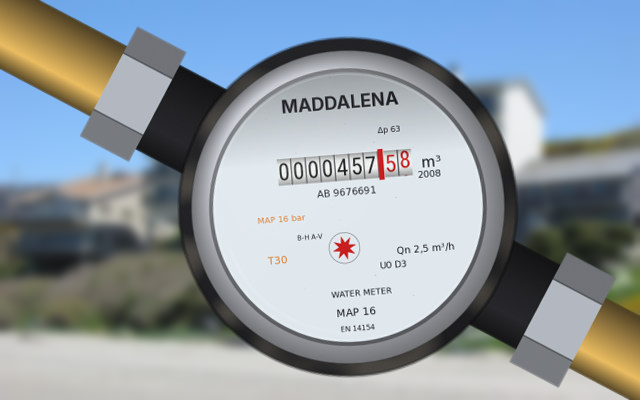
457.58 m³
